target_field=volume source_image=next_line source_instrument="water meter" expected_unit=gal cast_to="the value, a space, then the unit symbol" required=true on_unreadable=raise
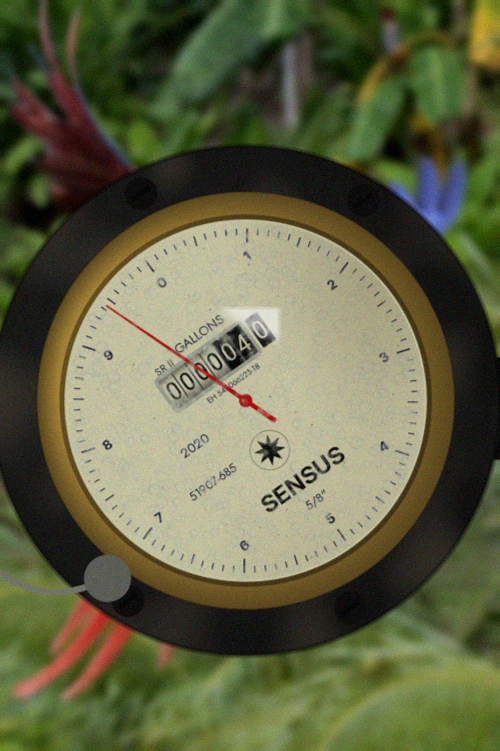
39.4 gal
